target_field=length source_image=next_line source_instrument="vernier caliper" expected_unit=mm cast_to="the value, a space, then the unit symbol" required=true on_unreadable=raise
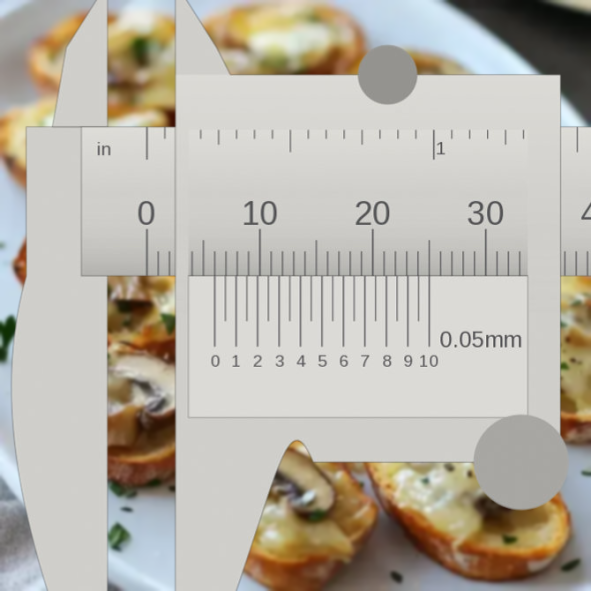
6.0 mm
